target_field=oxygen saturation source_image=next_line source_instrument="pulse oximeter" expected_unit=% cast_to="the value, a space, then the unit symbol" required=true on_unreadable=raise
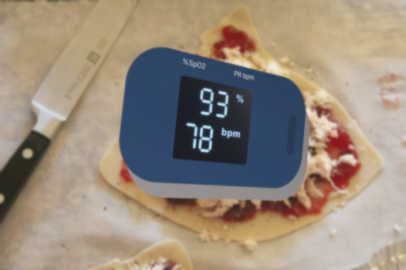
93 %
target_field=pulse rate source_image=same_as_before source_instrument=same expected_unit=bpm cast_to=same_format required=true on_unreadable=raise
78 bpm
